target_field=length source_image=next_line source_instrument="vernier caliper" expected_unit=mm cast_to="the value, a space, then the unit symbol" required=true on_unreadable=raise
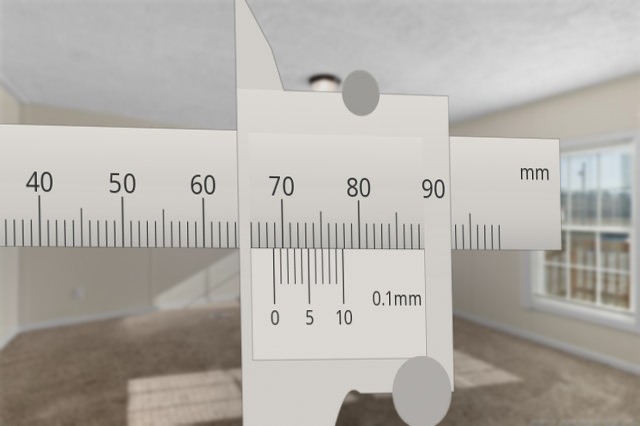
68.8 mm
